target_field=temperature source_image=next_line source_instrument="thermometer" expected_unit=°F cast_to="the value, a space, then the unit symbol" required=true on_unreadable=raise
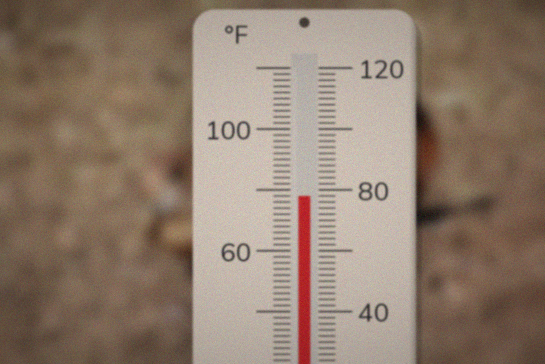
78 °F
